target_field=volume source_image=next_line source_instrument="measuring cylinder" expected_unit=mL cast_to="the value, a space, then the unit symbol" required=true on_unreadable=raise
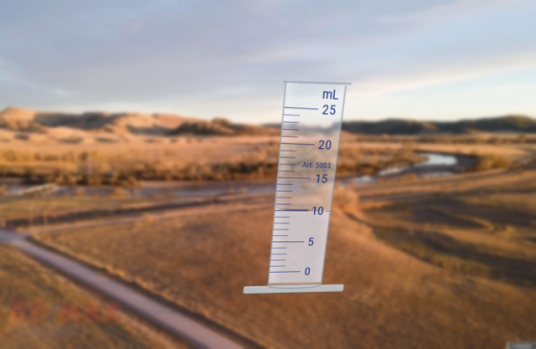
10 mL
